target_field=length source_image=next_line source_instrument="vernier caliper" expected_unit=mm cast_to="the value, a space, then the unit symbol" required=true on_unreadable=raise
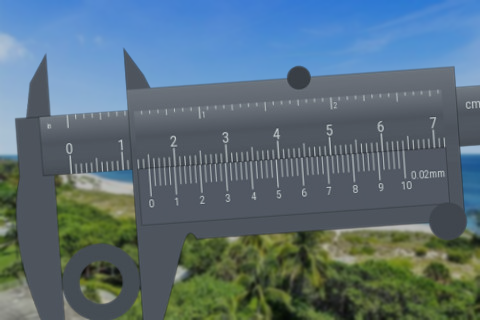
15.0 mm
